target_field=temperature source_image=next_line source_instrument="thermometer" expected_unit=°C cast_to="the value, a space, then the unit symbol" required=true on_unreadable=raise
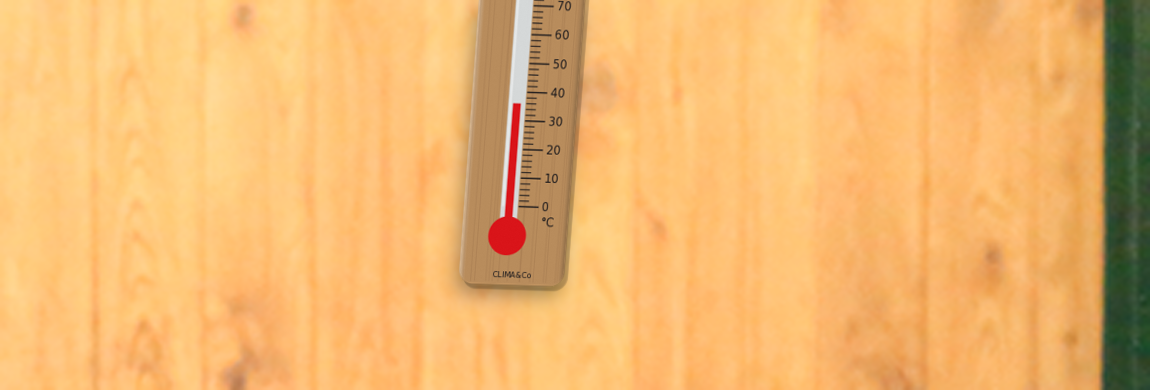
36 °C
